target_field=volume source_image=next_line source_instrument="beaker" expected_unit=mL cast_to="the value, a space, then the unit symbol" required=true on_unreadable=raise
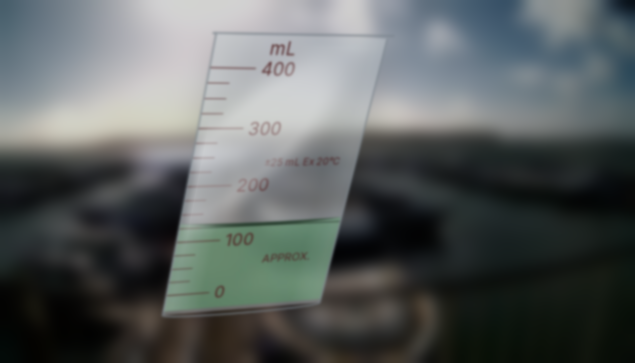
125 mL
